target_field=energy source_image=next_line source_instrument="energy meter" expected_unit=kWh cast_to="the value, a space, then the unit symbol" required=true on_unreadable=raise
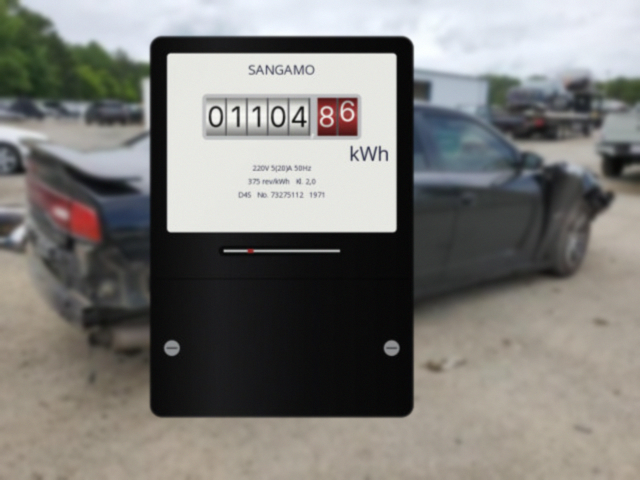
1104.86 kWh
